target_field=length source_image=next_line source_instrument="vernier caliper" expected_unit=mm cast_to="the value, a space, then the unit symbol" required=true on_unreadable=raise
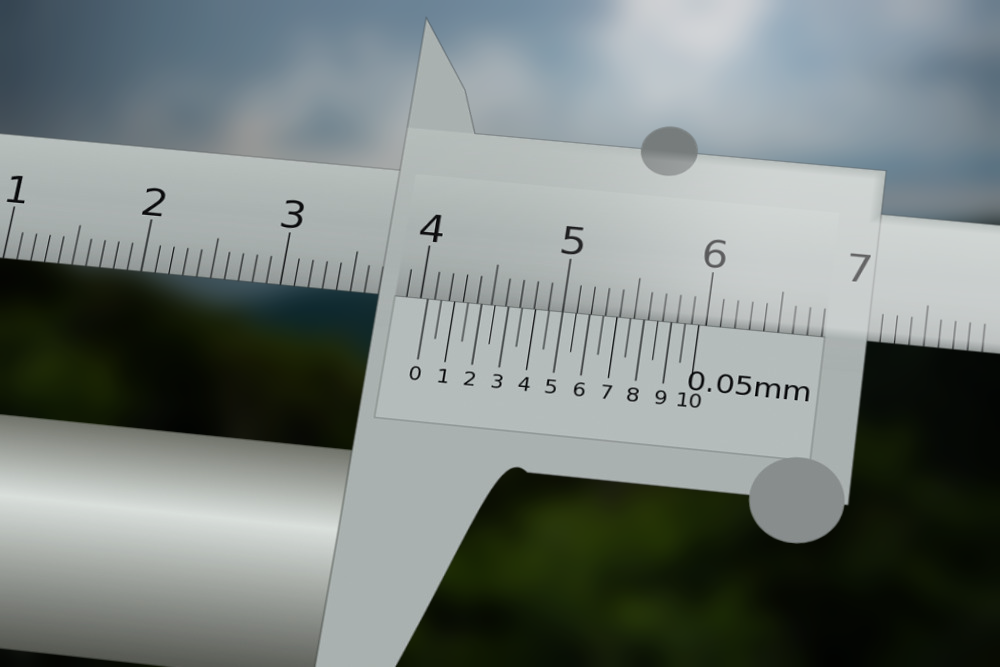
40.5 mm
